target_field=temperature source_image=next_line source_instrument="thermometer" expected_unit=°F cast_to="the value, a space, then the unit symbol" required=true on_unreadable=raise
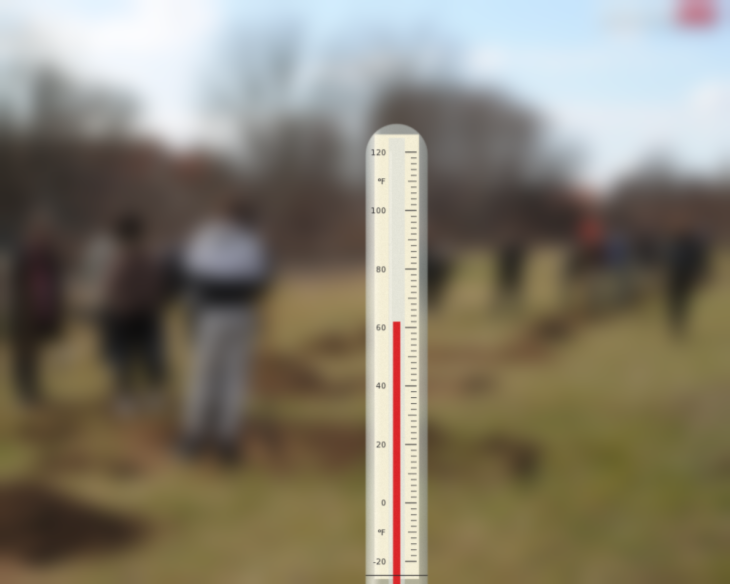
62 °F
